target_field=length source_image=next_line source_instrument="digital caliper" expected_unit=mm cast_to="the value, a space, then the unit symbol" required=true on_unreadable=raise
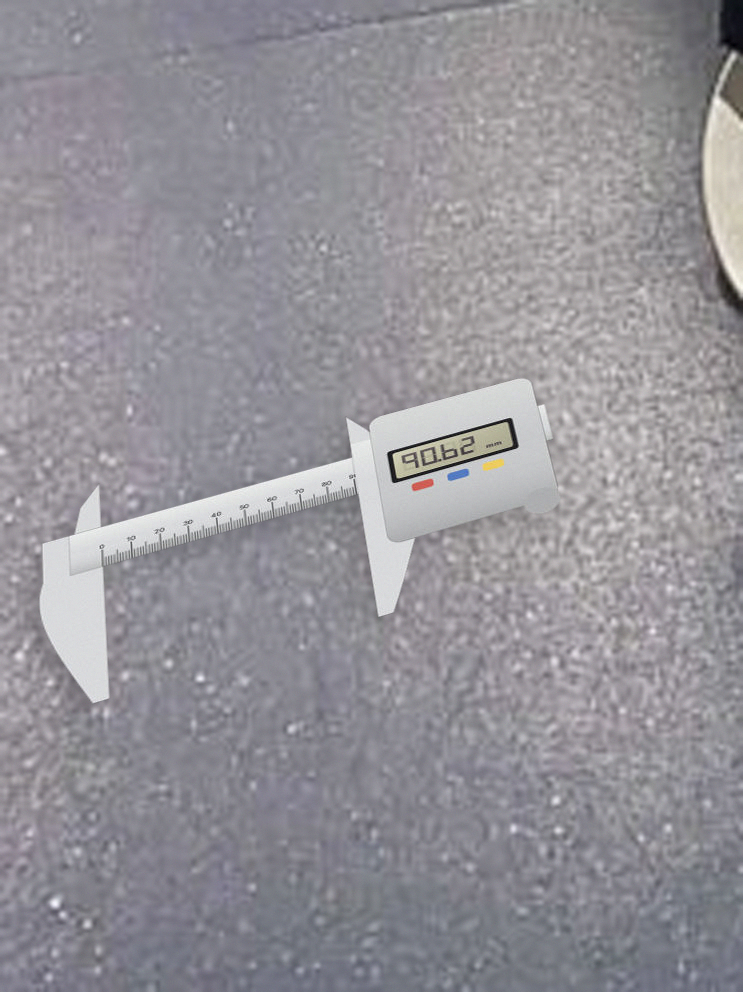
90.62 mm
